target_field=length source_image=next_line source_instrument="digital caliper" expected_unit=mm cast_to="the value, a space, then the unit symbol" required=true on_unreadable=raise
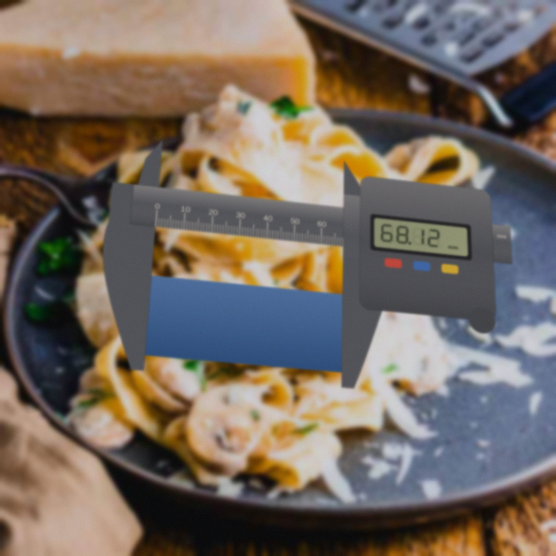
68.12 mm
